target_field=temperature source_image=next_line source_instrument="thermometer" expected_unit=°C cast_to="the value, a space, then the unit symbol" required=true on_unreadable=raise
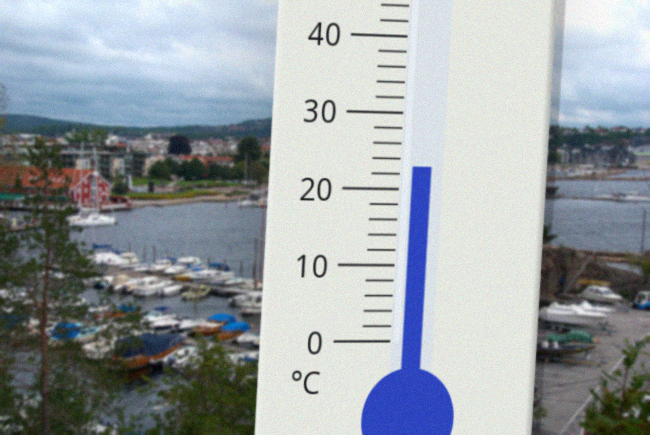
23 °C
